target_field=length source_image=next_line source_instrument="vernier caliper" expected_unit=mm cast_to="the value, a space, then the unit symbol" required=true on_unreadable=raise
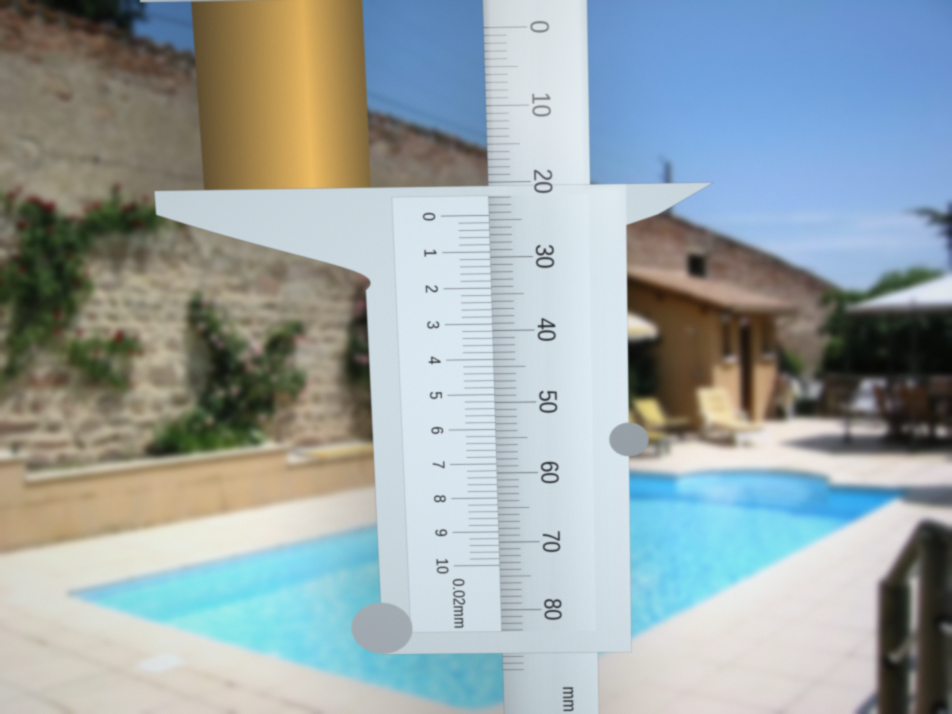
24.4 mm
